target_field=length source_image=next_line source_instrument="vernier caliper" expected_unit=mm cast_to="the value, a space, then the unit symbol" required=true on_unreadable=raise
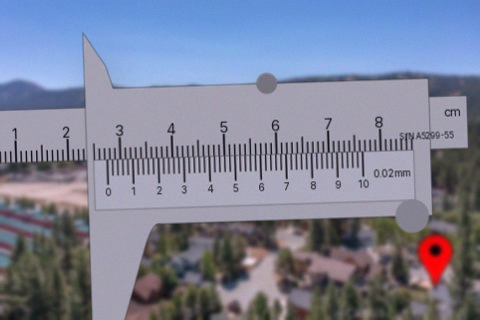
27.5 mm
